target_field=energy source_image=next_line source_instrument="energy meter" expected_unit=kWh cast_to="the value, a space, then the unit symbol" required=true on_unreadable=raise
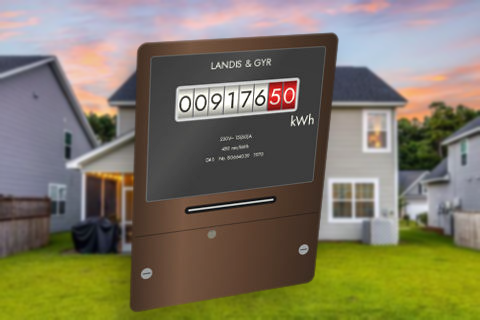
9176.50 kWh
